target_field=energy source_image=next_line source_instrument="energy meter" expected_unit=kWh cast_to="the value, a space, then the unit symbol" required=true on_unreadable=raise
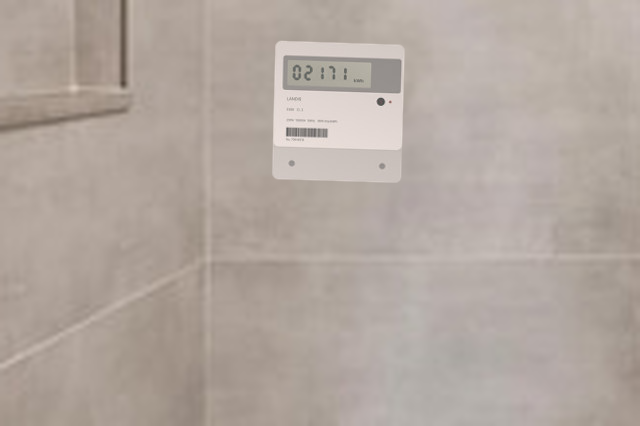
2171 kWh
